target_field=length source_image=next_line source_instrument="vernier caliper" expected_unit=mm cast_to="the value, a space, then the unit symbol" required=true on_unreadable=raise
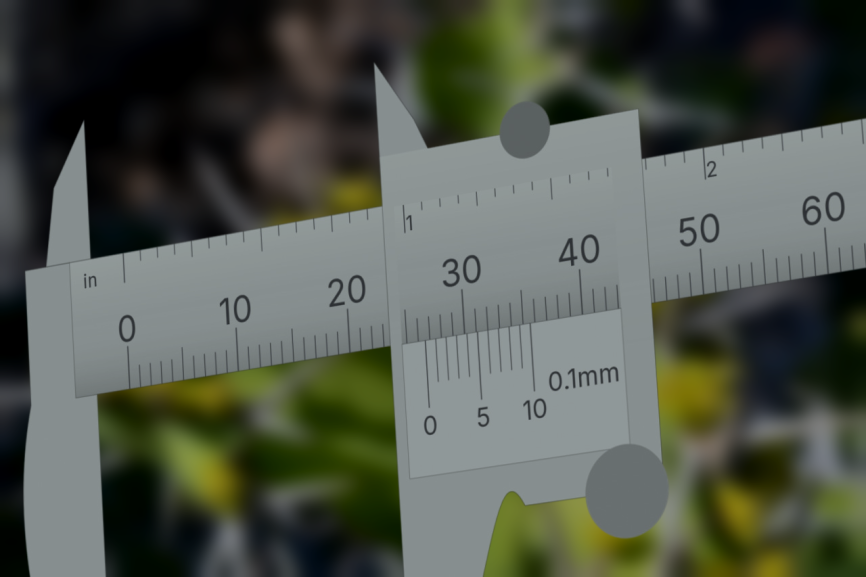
26.6 mm
